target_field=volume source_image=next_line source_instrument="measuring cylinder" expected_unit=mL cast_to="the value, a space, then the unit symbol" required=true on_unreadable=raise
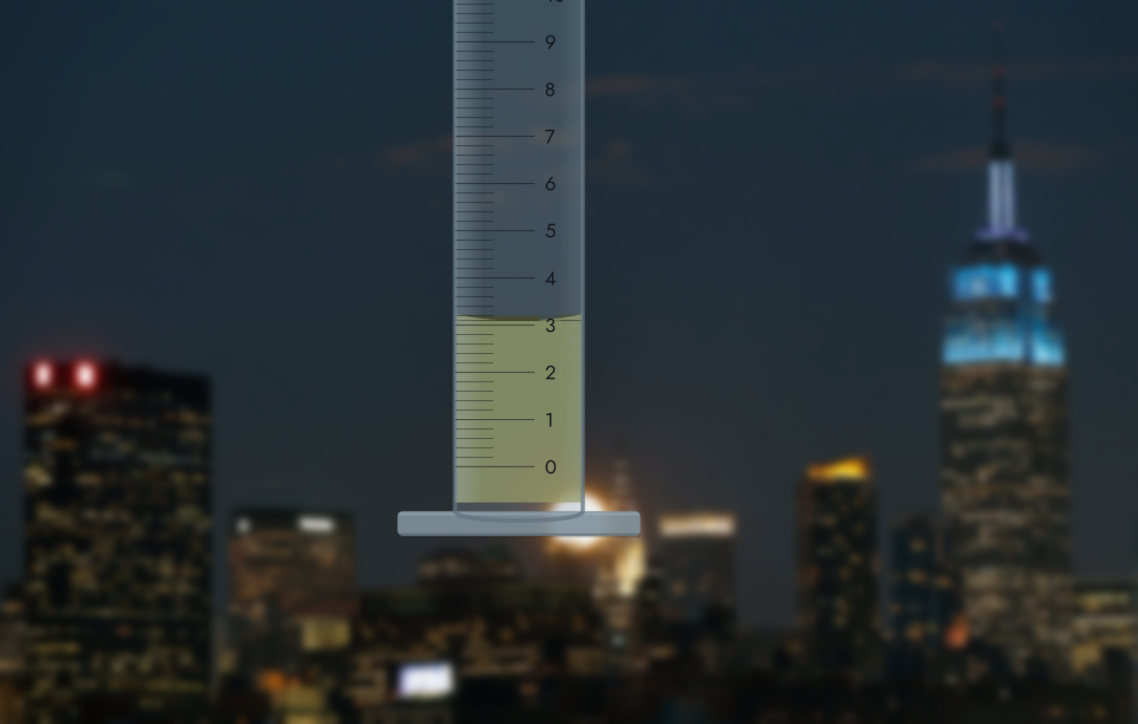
3.1 mL
